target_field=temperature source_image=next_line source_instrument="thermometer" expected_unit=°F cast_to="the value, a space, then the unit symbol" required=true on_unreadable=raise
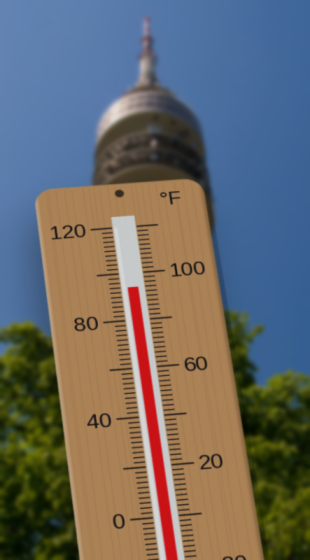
94 °F
